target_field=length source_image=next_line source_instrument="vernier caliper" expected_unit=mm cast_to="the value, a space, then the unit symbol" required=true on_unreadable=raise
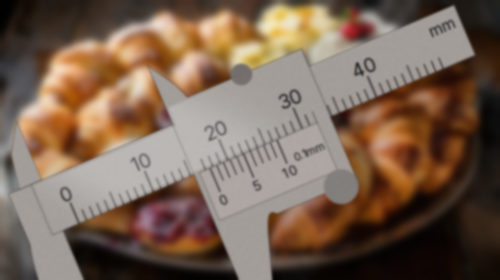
17.6 mm
